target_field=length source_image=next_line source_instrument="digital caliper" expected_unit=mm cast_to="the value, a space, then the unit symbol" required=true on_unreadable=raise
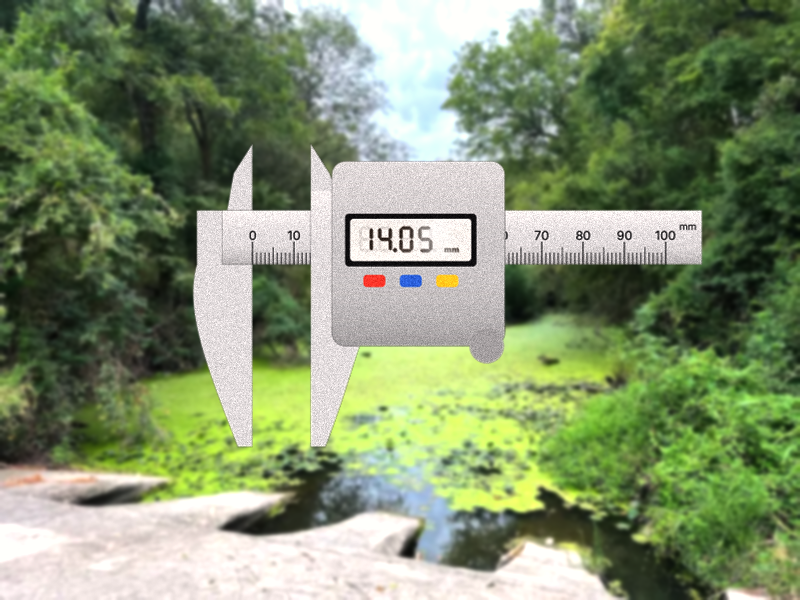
14.05 mm
